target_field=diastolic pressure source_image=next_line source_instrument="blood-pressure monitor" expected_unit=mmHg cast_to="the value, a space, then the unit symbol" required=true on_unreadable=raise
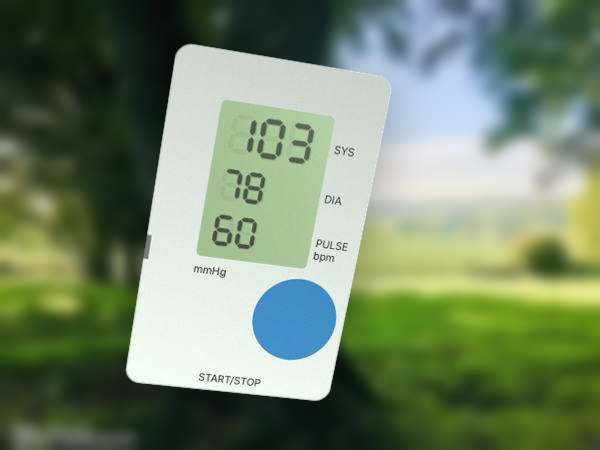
78 mmHg
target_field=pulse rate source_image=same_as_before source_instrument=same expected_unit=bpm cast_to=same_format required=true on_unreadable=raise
60 bpm
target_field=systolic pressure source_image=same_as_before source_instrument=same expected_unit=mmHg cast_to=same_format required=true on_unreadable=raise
103 mmHg
